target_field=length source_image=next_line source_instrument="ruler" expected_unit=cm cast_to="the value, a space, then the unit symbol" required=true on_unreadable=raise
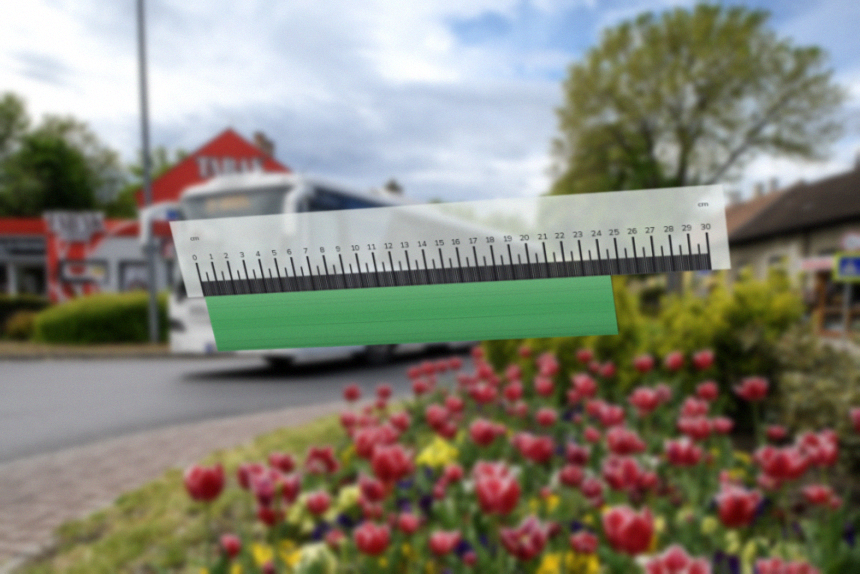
24.5 cm
